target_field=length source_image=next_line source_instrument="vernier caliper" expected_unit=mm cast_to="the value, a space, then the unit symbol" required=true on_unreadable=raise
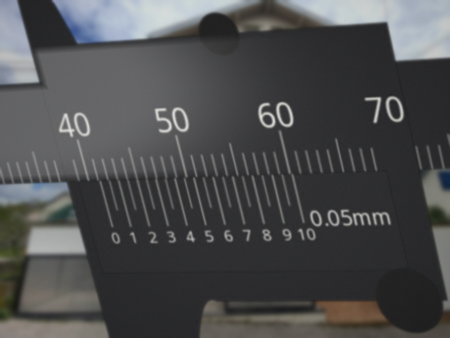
41.2 mm
